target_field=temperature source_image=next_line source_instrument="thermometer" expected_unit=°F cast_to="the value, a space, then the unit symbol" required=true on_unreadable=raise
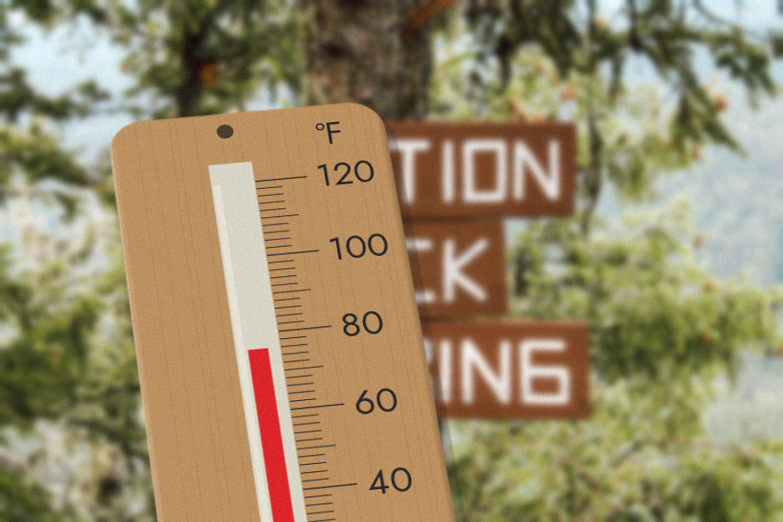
76 °F
